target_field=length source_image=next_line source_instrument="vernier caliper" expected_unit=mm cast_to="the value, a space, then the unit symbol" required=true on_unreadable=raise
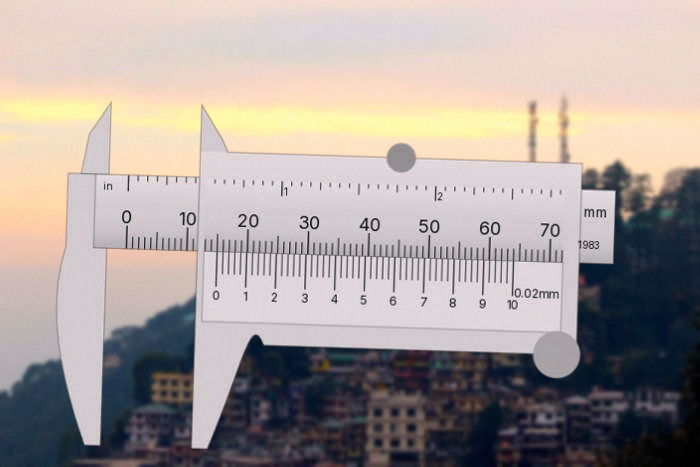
15.0 mm
